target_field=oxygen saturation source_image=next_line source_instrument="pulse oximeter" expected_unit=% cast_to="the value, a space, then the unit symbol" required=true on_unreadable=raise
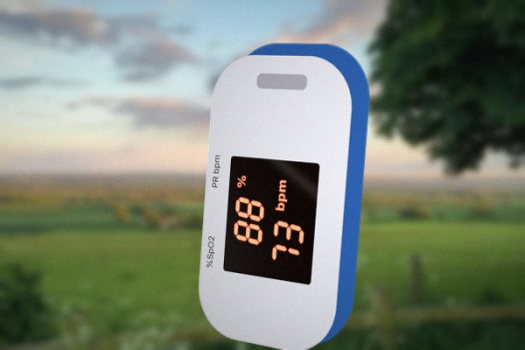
88 %
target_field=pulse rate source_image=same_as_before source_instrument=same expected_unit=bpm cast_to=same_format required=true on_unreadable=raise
73 bpm
